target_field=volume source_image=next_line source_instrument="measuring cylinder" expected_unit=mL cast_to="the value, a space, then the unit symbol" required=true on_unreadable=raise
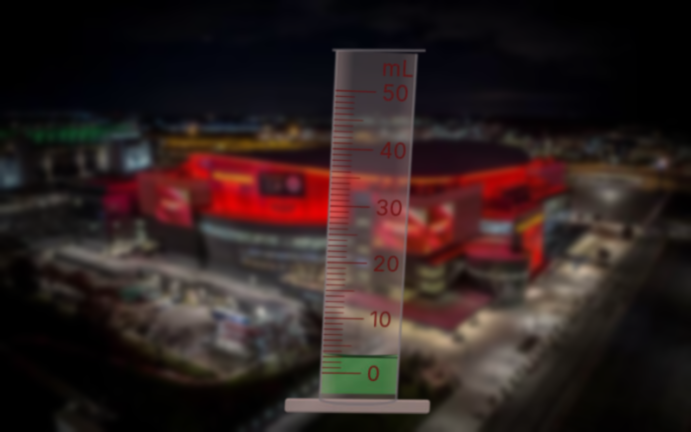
3 mL
